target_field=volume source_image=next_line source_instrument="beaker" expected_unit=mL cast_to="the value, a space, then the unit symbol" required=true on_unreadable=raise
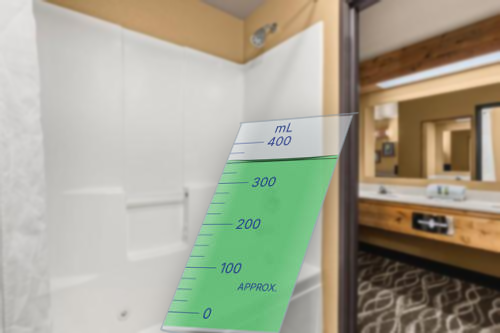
350 mL
